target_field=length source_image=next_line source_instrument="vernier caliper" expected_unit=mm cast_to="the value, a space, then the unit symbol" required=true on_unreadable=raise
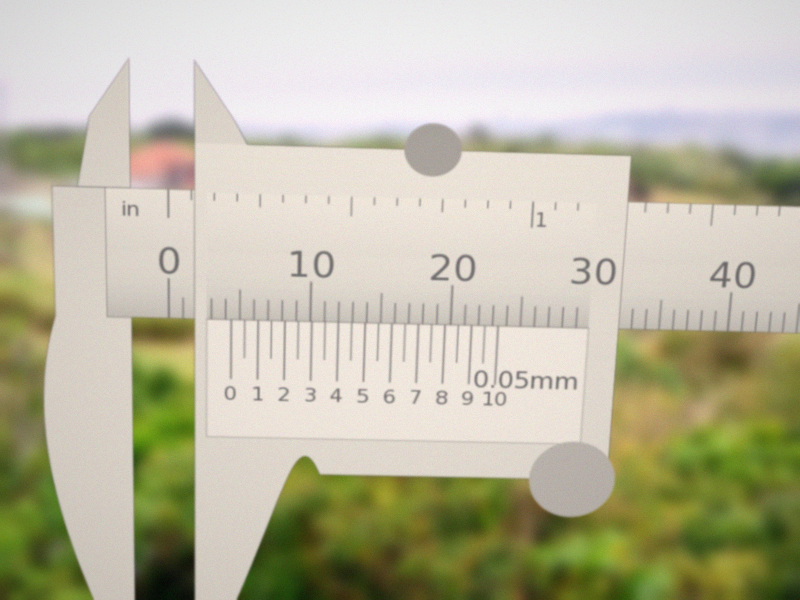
4.4 mm
